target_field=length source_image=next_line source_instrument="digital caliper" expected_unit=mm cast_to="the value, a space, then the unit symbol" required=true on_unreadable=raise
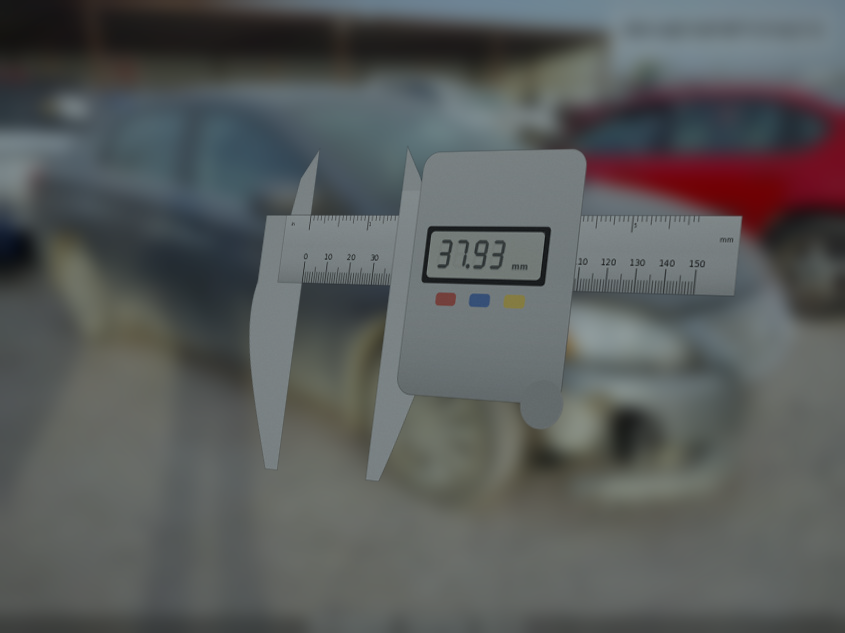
37.93 mm
